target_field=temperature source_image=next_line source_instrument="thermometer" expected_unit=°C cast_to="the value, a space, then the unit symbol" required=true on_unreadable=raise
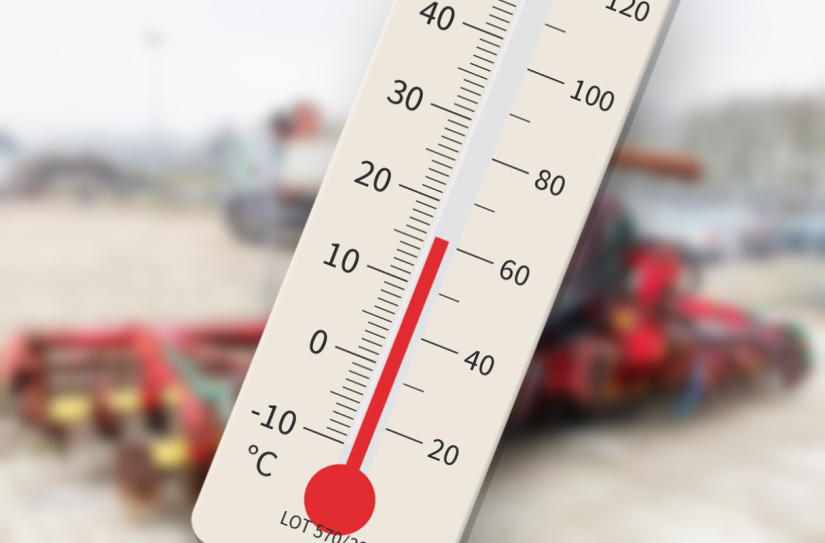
16 °C
